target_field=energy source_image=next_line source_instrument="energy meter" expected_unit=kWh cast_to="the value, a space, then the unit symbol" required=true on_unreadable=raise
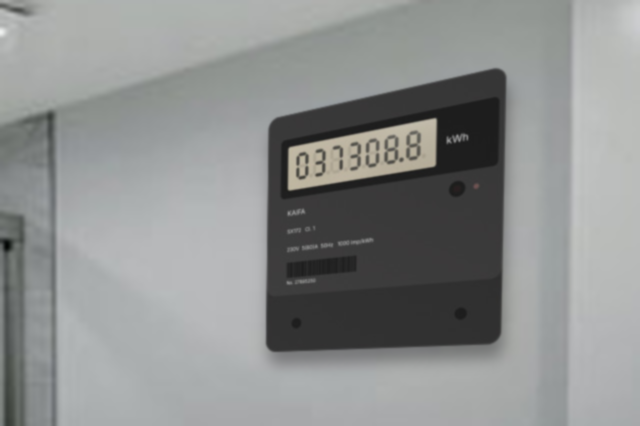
37308.8 kWh
